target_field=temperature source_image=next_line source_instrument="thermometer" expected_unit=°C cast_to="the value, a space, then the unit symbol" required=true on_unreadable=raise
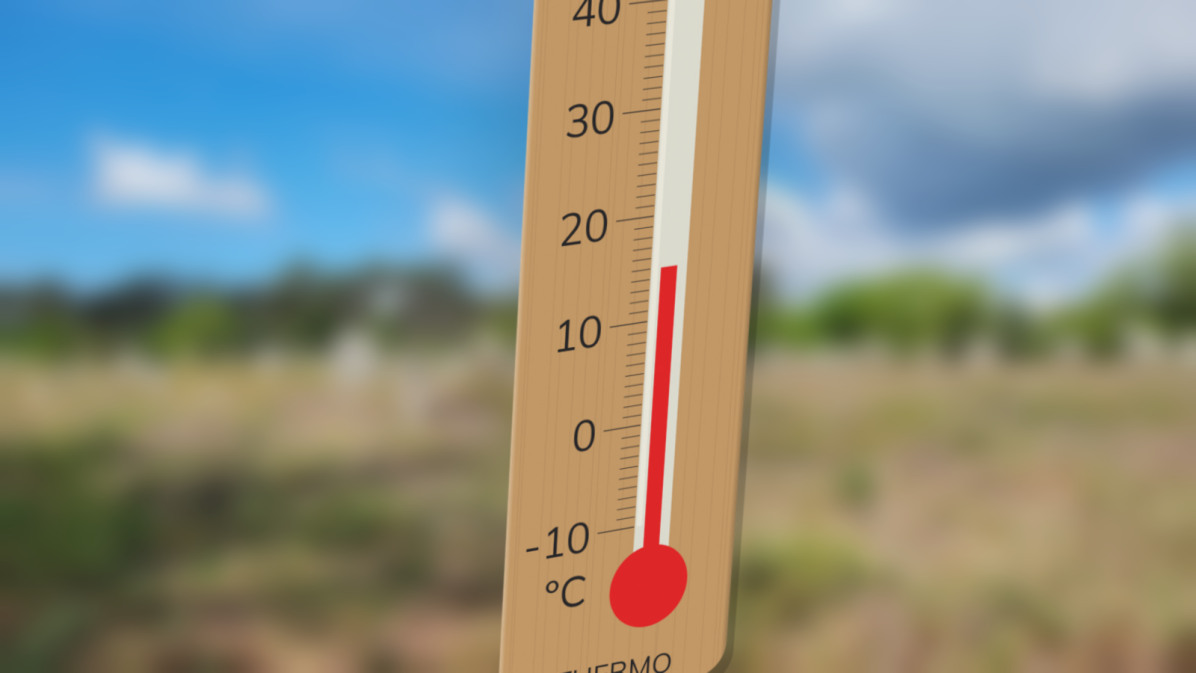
15 °C
